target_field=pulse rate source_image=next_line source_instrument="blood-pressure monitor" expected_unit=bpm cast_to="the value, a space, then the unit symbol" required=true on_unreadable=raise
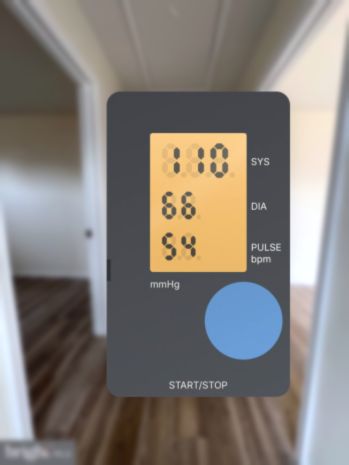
54 bpm
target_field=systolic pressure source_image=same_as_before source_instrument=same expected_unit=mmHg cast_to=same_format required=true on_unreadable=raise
110 mmHg
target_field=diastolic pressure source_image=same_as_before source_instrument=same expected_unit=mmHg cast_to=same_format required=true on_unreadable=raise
66 mmHg
